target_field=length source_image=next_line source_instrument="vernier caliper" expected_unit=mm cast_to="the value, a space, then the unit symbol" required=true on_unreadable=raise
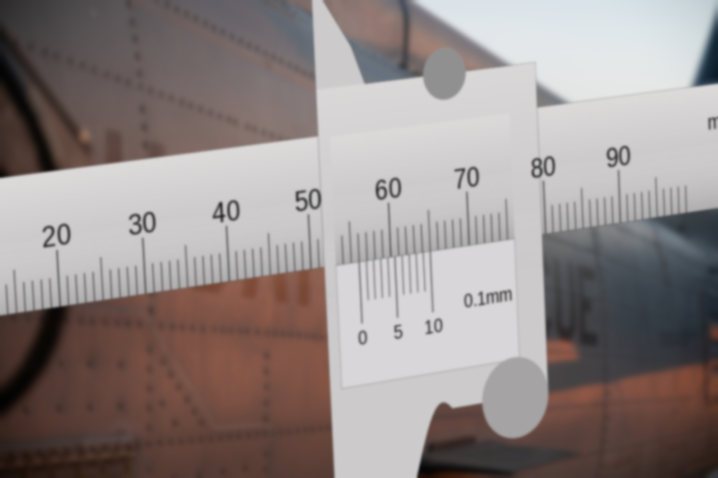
56.0 mm
